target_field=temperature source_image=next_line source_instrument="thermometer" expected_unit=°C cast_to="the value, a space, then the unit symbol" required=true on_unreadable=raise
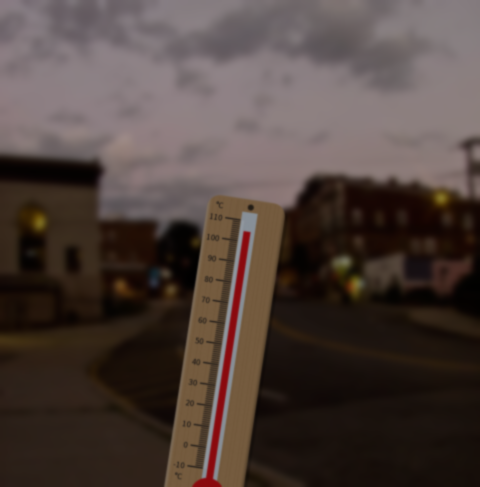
105 °C
